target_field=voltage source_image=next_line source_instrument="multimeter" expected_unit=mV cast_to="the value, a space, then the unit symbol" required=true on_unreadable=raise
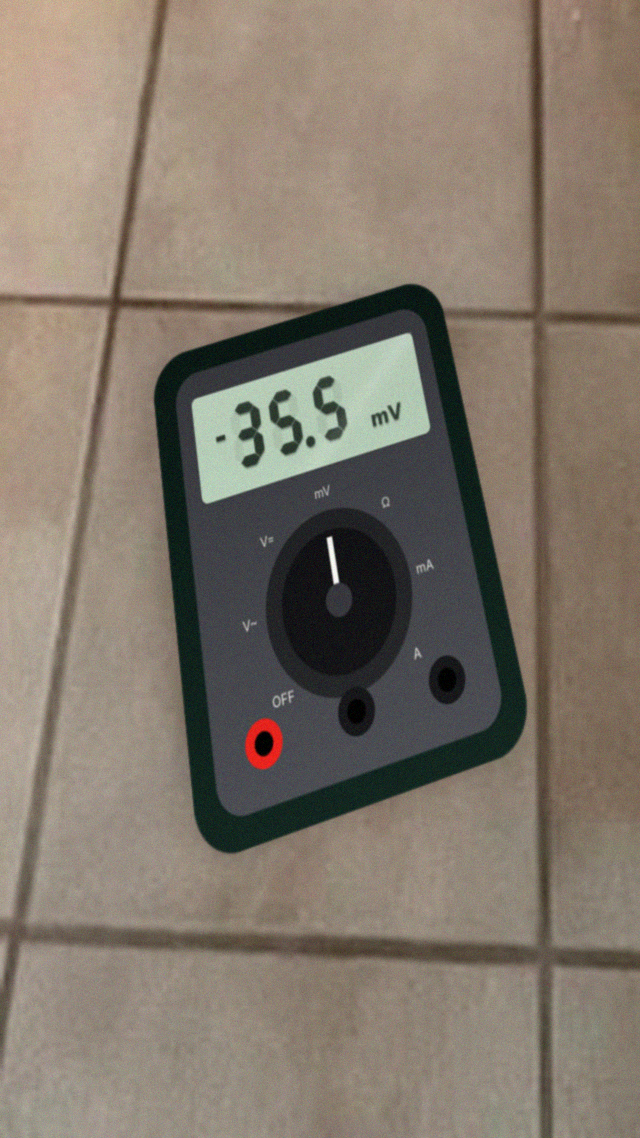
-35.5 mV
